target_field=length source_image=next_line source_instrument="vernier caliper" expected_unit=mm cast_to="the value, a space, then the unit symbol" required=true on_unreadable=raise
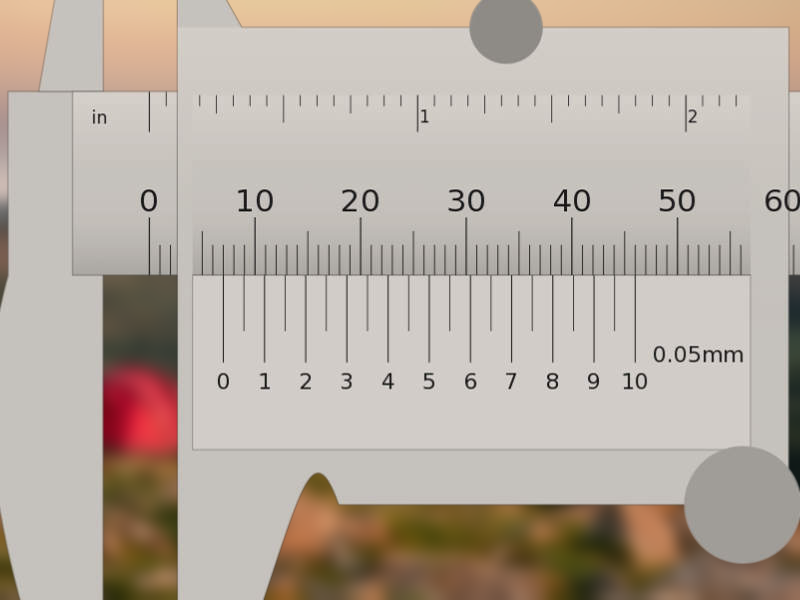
7.0 mm
